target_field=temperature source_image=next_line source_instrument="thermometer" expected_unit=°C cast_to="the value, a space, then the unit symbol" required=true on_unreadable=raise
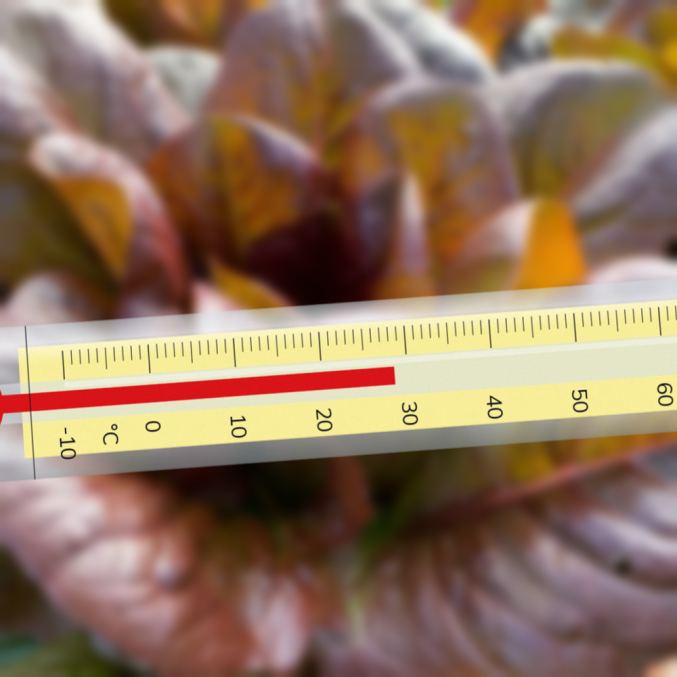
28.5 °C
